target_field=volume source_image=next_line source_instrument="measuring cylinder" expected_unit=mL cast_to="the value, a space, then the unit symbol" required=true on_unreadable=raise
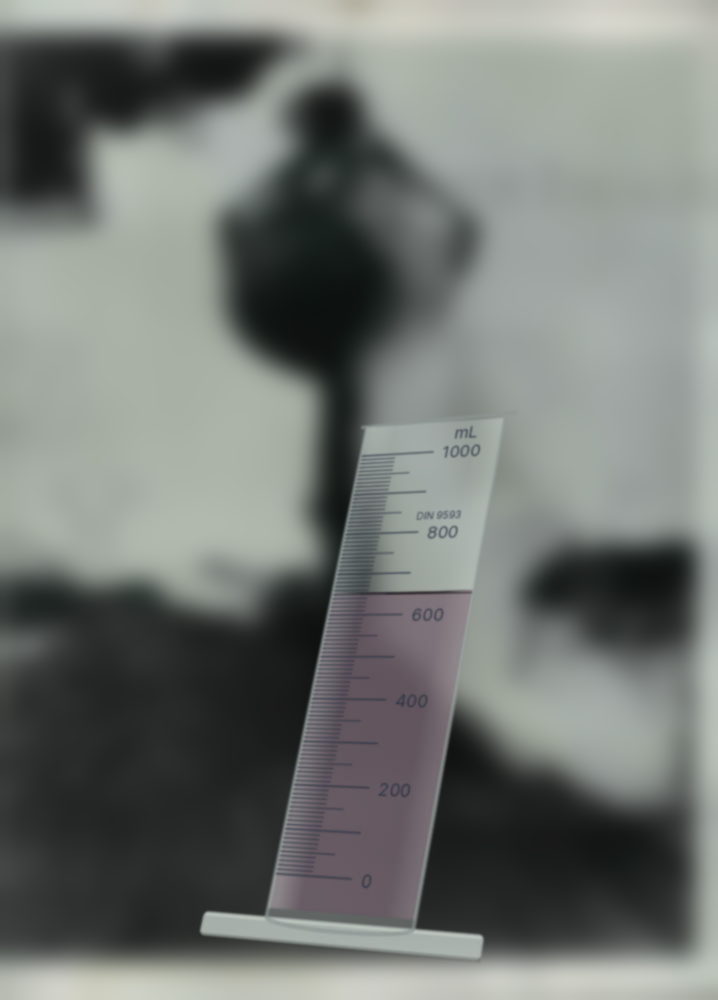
650 mL
